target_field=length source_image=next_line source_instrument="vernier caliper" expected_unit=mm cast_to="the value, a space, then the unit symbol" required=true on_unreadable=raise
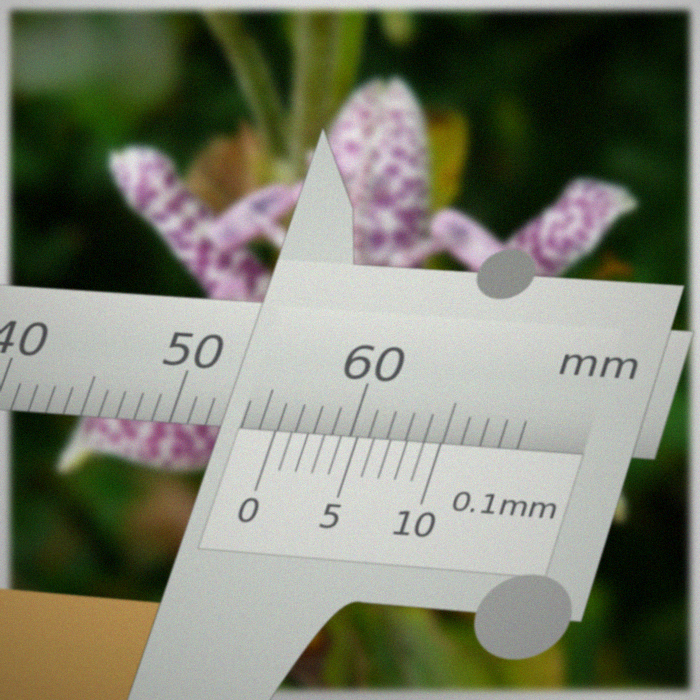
55.9 mm
